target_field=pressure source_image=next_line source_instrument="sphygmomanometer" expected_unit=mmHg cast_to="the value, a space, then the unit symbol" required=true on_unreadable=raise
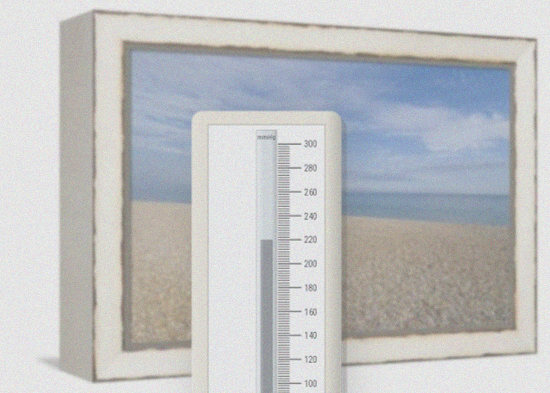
220 mmHg
